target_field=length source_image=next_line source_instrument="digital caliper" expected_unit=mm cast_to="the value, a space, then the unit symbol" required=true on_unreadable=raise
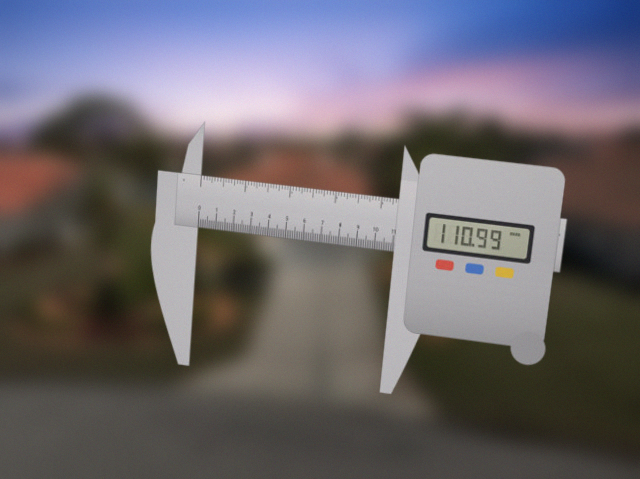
110.99 mm
